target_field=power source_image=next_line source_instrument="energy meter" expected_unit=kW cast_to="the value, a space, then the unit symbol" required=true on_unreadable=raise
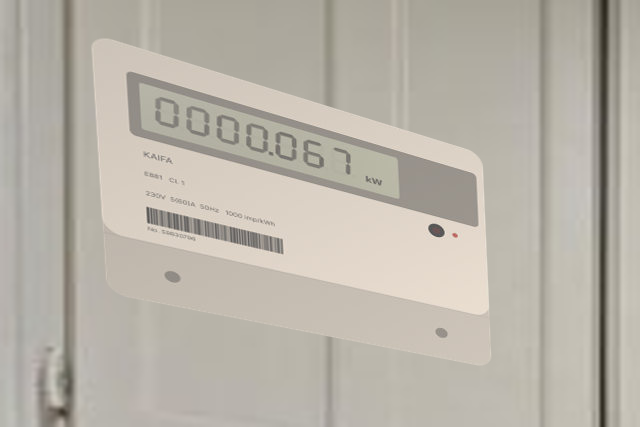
0.067 kW
